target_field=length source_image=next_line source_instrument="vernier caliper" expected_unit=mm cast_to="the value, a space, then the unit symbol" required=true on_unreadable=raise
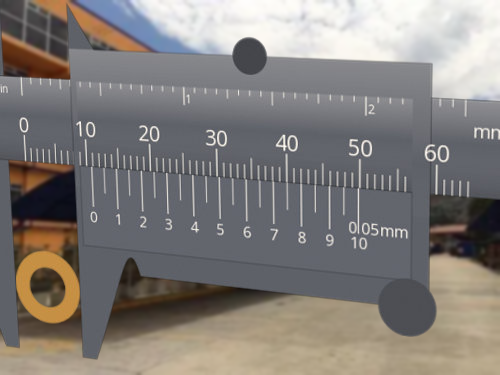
10.8 mm
